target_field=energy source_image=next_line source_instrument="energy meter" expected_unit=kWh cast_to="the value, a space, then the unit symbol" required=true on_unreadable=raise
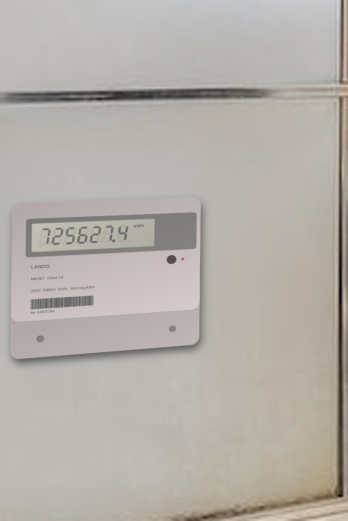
725627.4 kWh
